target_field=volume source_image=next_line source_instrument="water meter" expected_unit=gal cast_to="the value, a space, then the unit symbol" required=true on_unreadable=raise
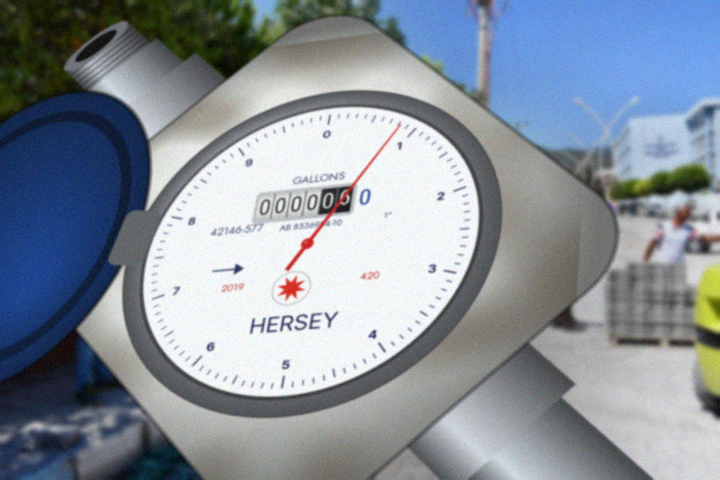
60.8 gal
